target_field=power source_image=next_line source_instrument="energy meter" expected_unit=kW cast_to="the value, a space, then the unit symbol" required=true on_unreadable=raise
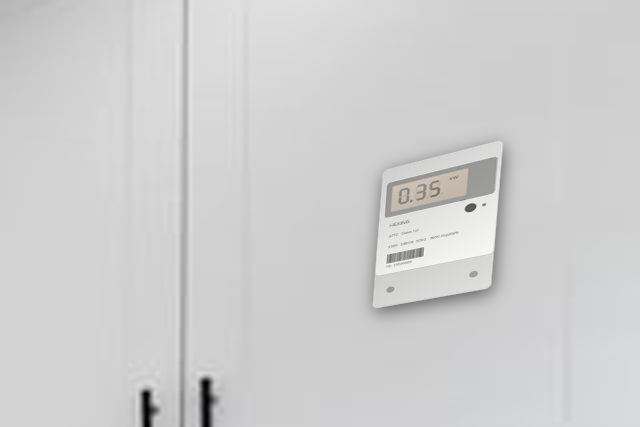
0.35 kW
